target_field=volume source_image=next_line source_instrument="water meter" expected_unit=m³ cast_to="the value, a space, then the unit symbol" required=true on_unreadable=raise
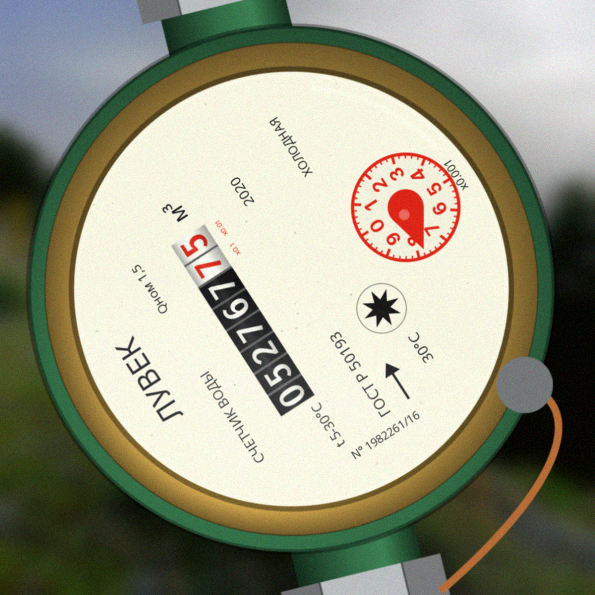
52767.757 m³
